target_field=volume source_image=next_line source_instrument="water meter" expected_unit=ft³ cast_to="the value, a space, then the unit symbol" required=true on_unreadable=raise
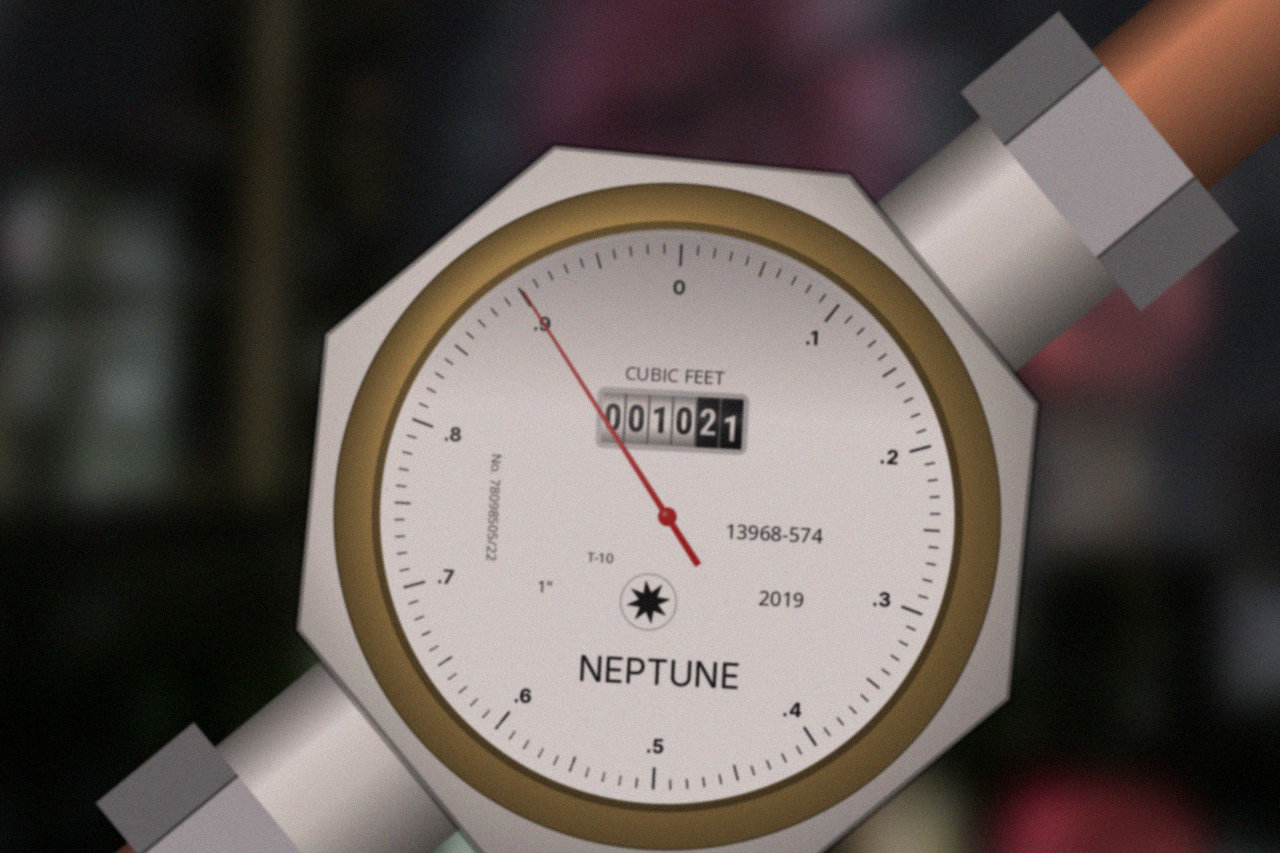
1020.90 ft³
